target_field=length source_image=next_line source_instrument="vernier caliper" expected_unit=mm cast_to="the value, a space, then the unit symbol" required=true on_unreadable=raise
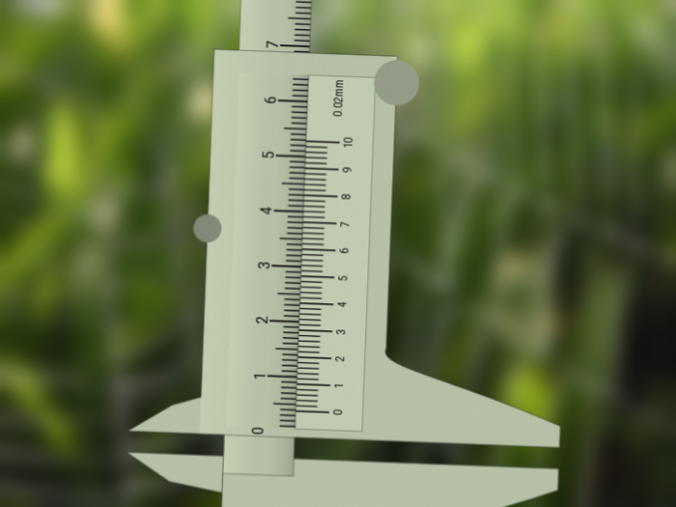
3.8 mm
